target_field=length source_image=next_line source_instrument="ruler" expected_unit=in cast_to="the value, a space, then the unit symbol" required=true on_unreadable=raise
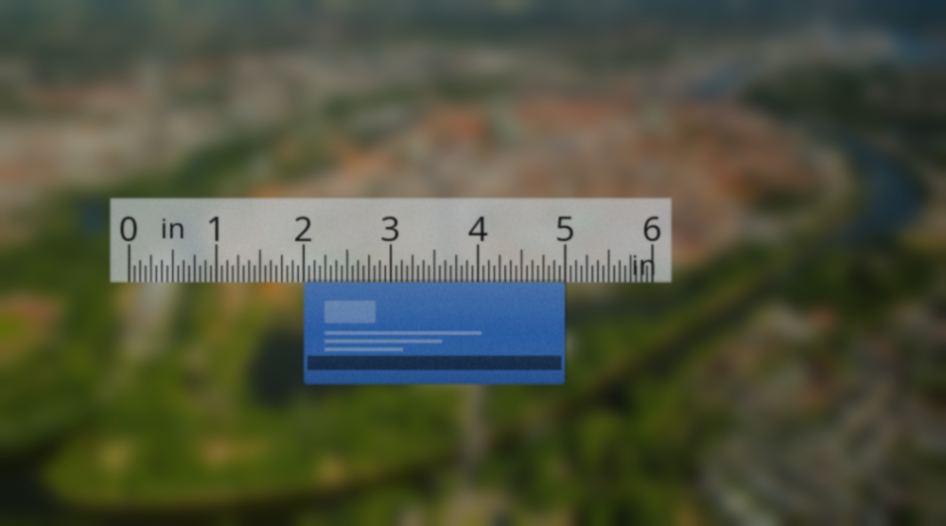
3 in
